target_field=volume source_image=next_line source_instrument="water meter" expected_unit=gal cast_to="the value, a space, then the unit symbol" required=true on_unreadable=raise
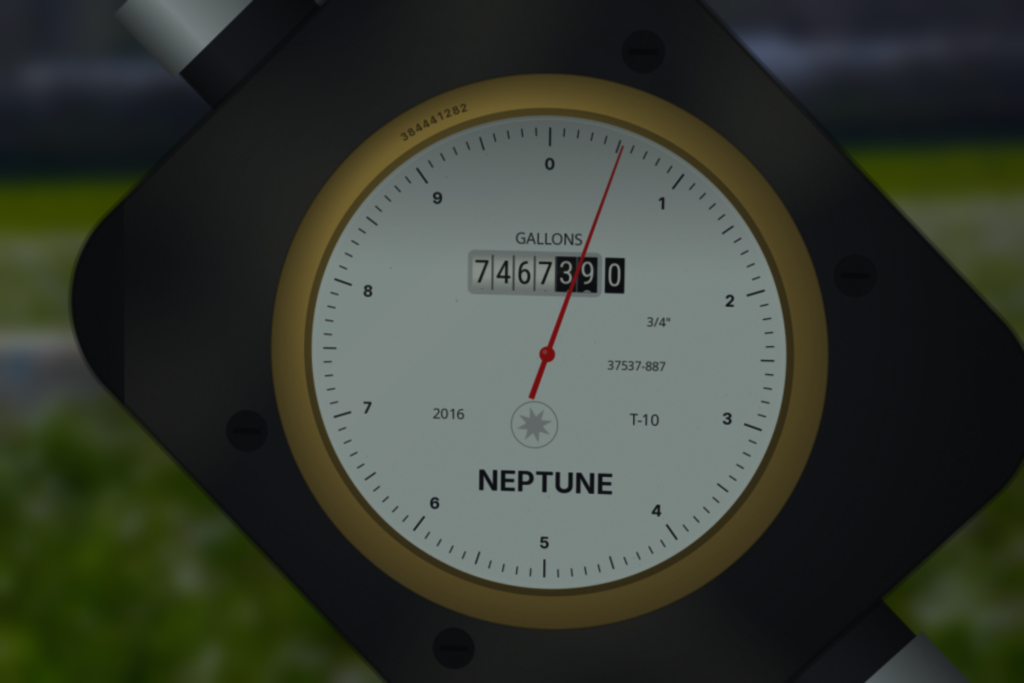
7467390.5 gal
